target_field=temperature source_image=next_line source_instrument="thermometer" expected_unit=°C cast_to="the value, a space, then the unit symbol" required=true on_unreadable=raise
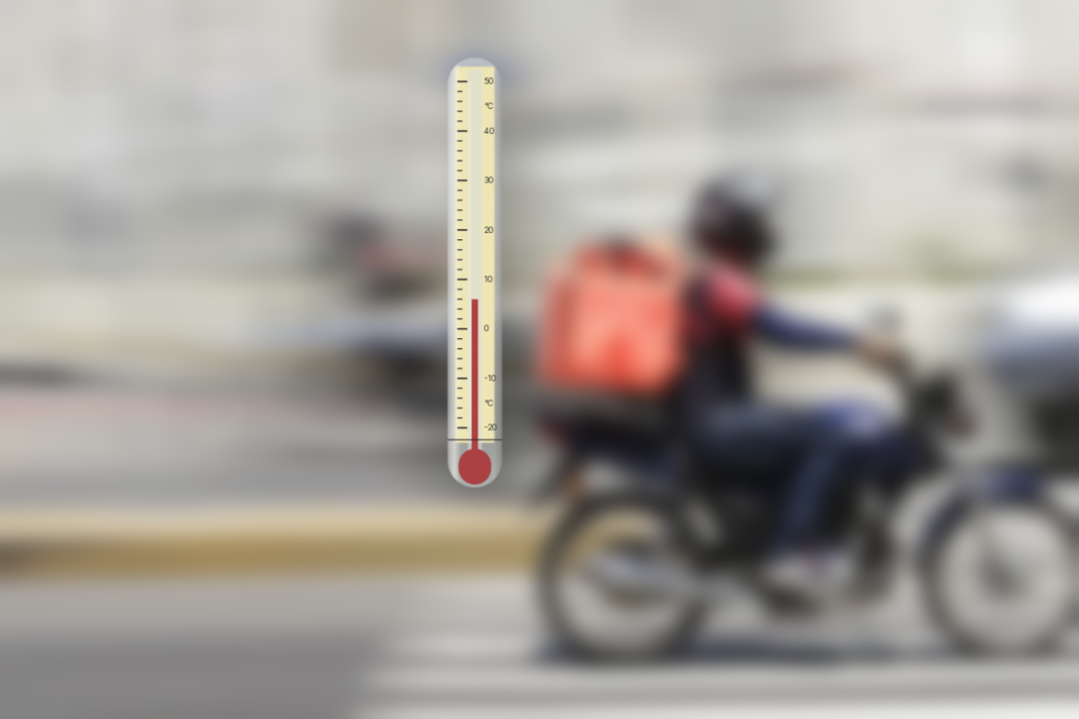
6 °C
